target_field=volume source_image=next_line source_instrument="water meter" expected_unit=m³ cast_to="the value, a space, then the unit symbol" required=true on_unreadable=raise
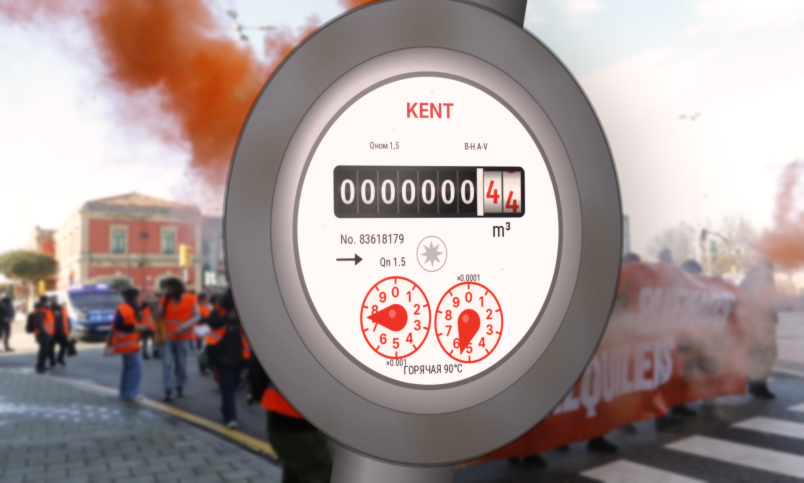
0.4375 m³
